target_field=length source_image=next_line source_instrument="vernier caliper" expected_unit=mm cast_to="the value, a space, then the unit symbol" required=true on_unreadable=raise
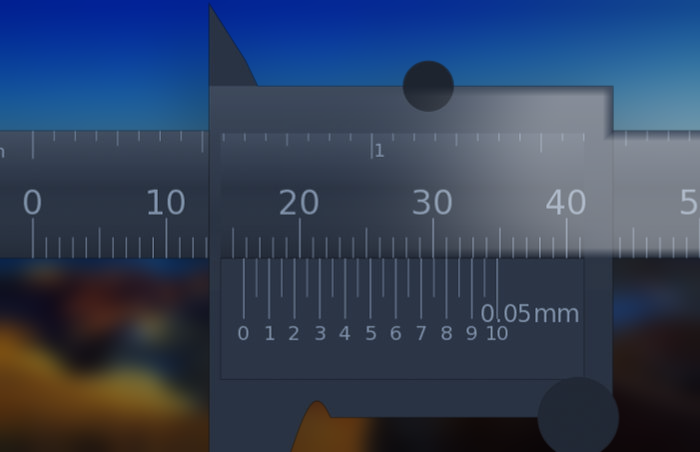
15.8 mm
